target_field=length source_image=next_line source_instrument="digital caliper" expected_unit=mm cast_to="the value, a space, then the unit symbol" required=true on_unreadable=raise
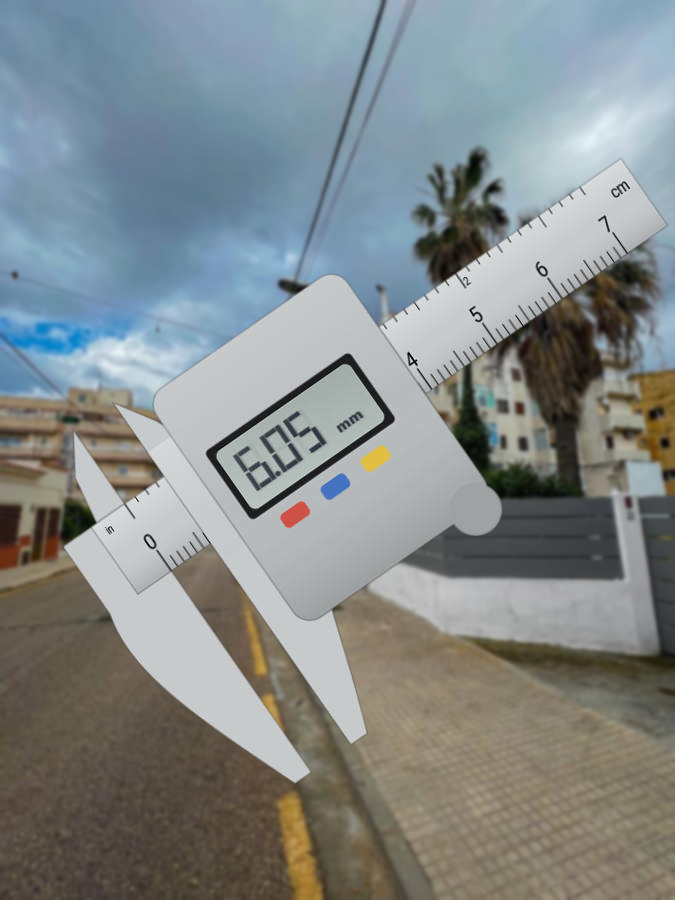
6.05 mm
